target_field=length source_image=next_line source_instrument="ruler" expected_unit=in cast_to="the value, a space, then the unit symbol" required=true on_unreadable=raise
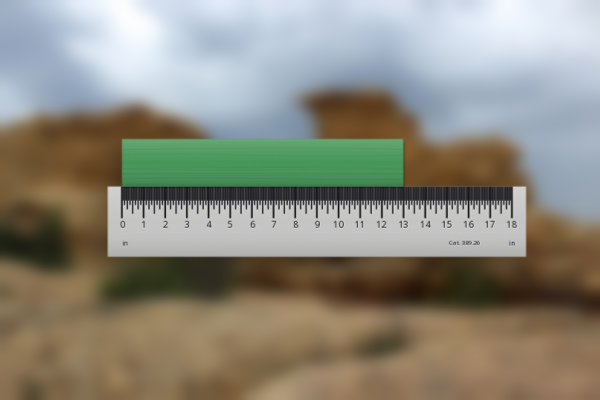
13 in
